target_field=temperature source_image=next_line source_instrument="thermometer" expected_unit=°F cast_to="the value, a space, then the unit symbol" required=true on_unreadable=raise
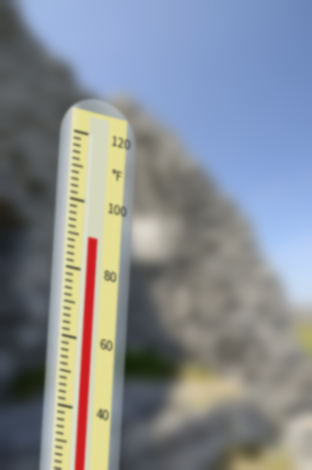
90 °F
